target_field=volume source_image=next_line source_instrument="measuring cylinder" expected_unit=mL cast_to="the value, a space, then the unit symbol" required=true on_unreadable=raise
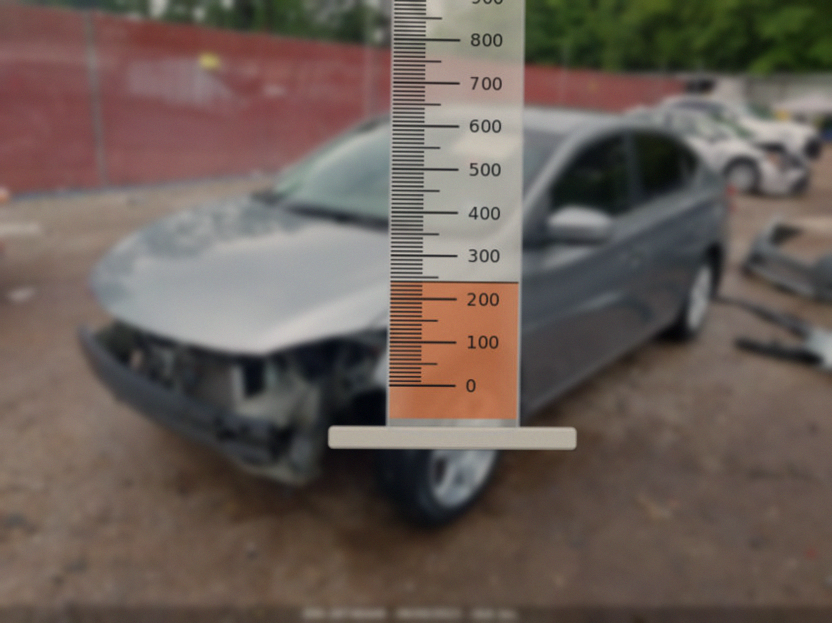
240 mL
